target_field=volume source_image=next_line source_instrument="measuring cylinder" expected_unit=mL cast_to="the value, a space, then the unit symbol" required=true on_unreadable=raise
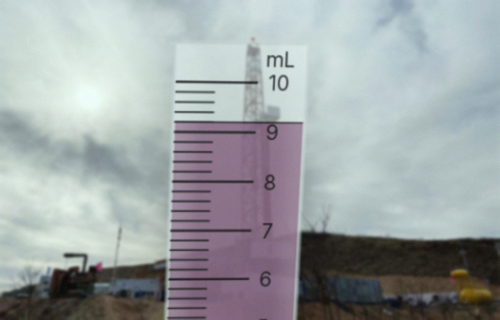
9.2 mL
